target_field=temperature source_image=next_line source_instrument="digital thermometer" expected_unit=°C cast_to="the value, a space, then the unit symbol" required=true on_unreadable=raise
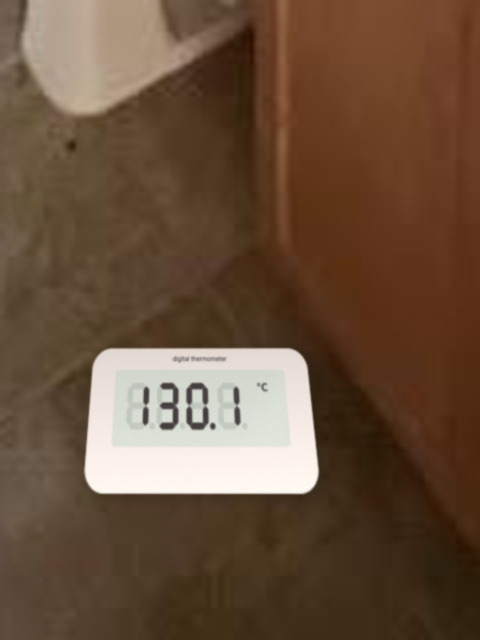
130.1 °C
